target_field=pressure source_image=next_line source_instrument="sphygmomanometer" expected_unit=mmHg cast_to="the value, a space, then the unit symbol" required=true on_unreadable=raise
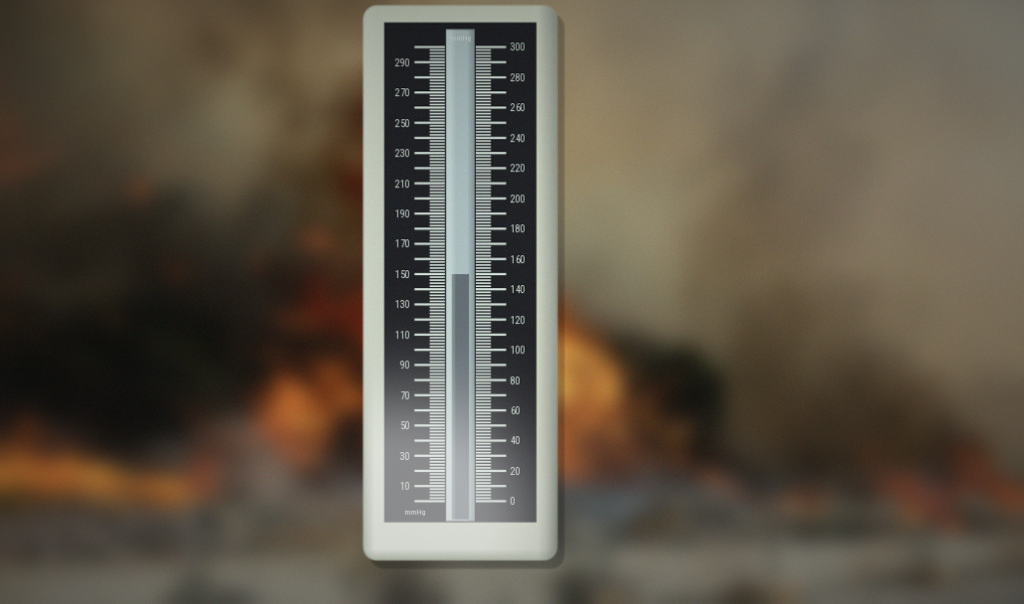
150 mmHg
